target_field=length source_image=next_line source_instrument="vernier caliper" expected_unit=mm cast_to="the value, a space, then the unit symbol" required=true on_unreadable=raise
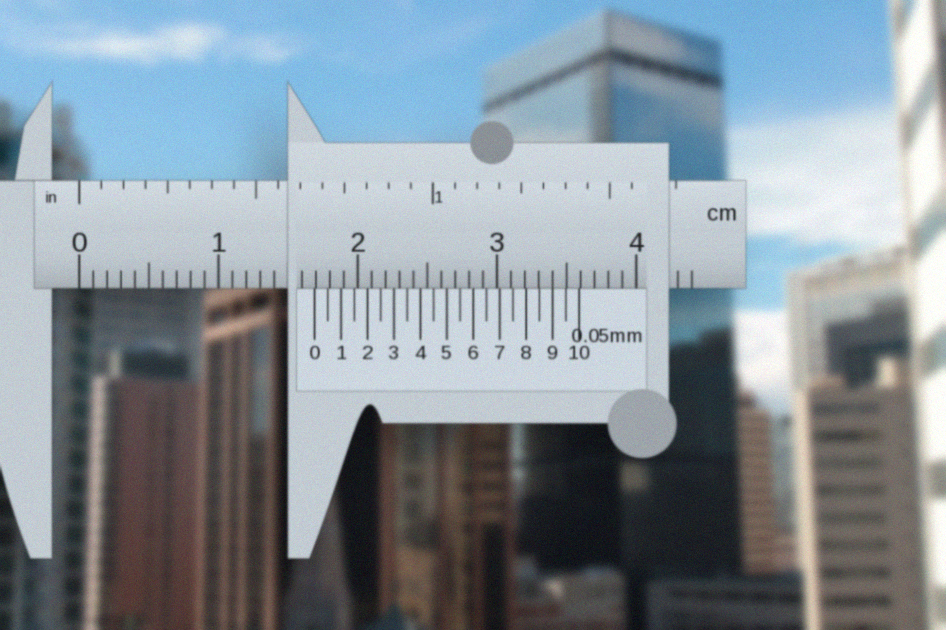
16.9 mm
